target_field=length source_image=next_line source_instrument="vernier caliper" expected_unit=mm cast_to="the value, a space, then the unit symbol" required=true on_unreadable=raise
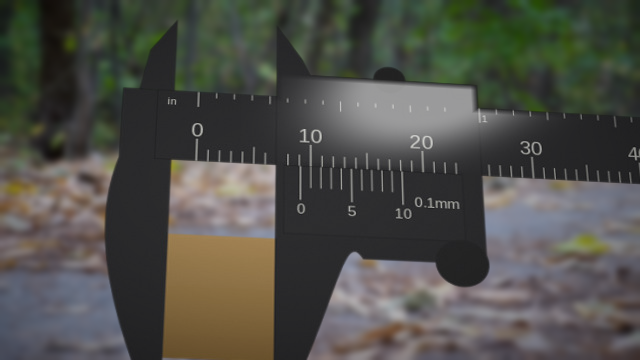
9.1 mm
